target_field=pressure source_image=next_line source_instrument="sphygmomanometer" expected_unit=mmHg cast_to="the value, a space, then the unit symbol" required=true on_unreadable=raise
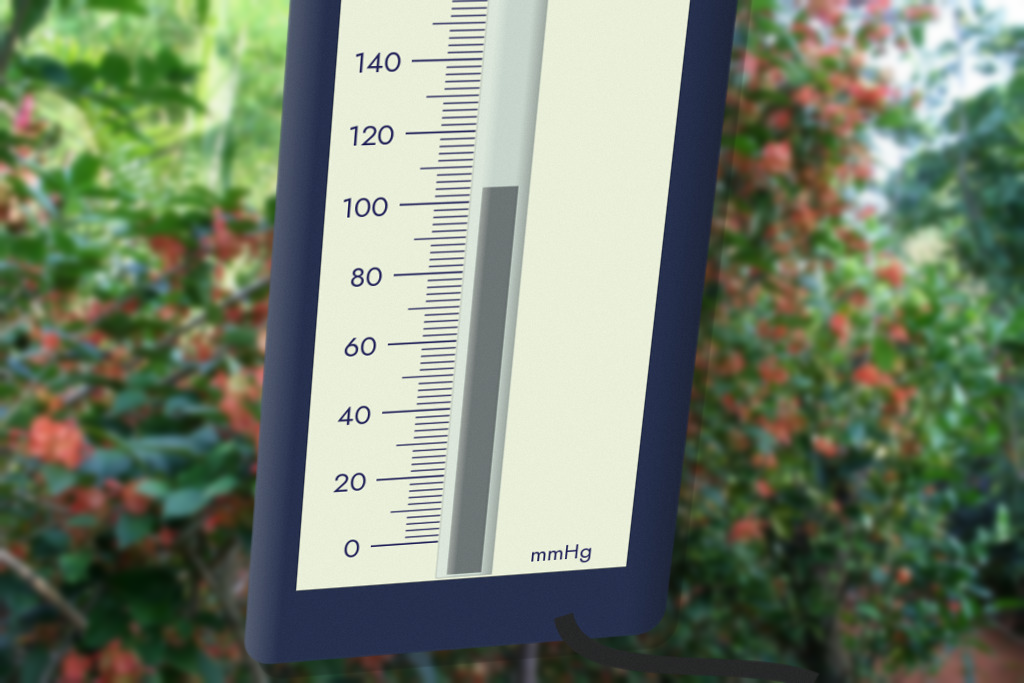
104 mmHg
